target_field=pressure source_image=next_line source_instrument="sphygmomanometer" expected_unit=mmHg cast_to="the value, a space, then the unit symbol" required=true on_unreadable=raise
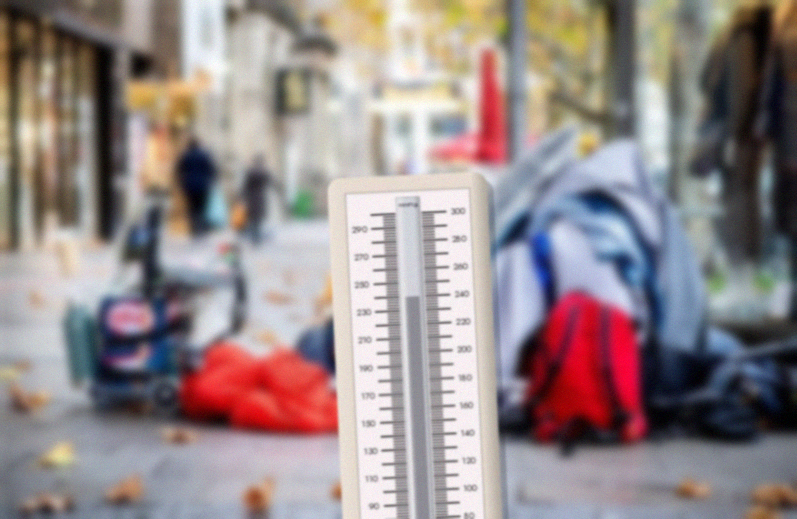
240 mmHg
